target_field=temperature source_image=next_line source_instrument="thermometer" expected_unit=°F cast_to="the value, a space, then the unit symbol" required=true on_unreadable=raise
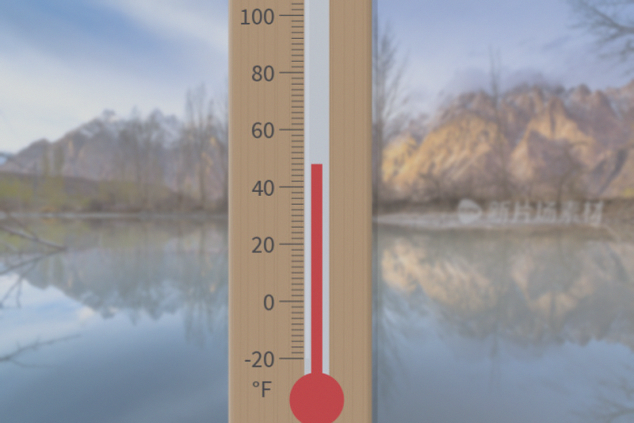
48 °F
